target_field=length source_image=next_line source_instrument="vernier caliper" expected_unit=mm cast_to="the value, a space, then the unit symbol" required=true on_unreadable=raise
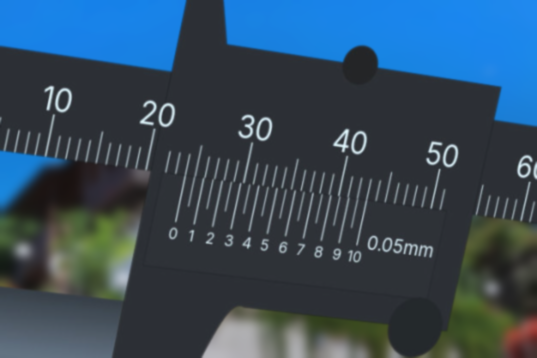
24.0 mm
